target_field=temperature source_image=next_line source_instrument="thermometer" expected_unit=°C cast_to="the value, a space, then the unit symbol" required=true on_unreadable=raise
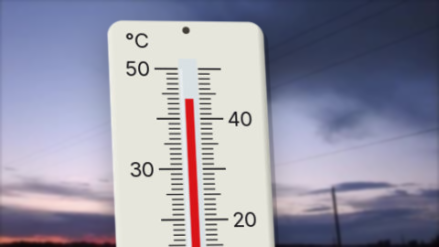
44 °C
